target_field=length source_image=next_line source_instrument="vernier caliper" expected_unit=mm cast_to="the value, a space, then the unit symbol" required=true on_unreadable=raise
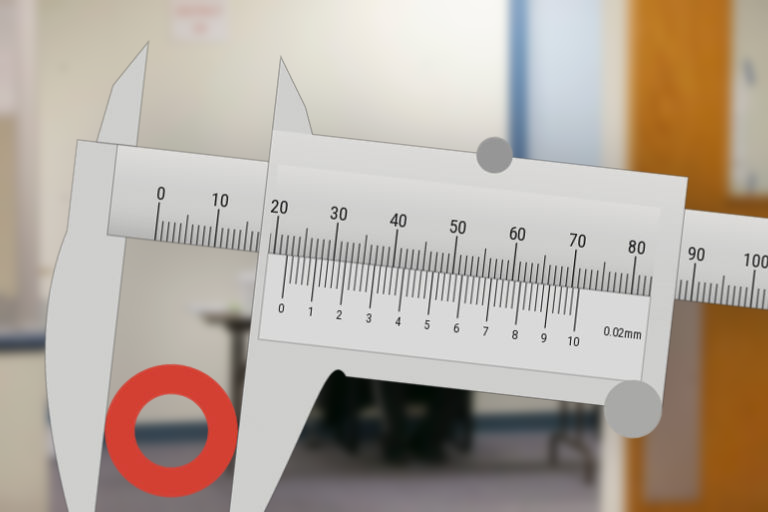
22.2 mm
